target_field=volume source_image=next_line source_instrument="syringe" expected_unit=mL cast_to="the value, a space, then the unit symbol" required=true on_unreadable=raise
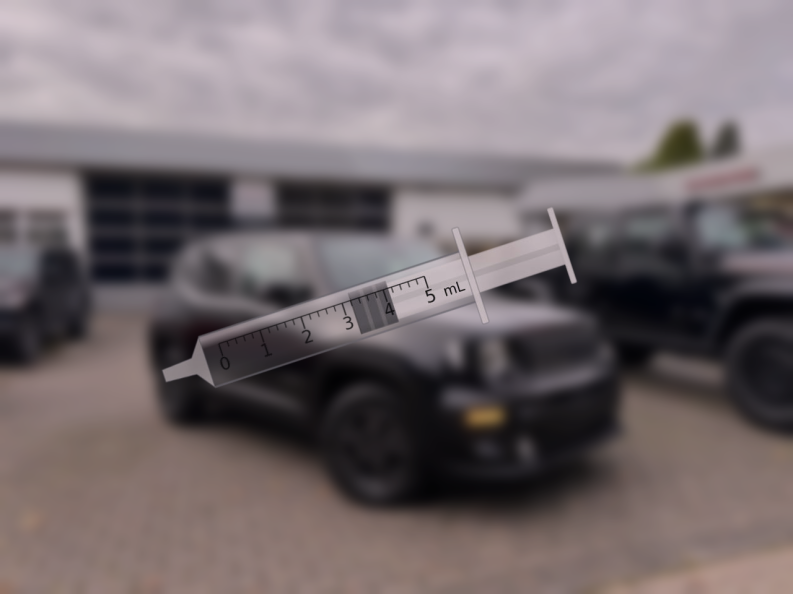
3.2 mL
